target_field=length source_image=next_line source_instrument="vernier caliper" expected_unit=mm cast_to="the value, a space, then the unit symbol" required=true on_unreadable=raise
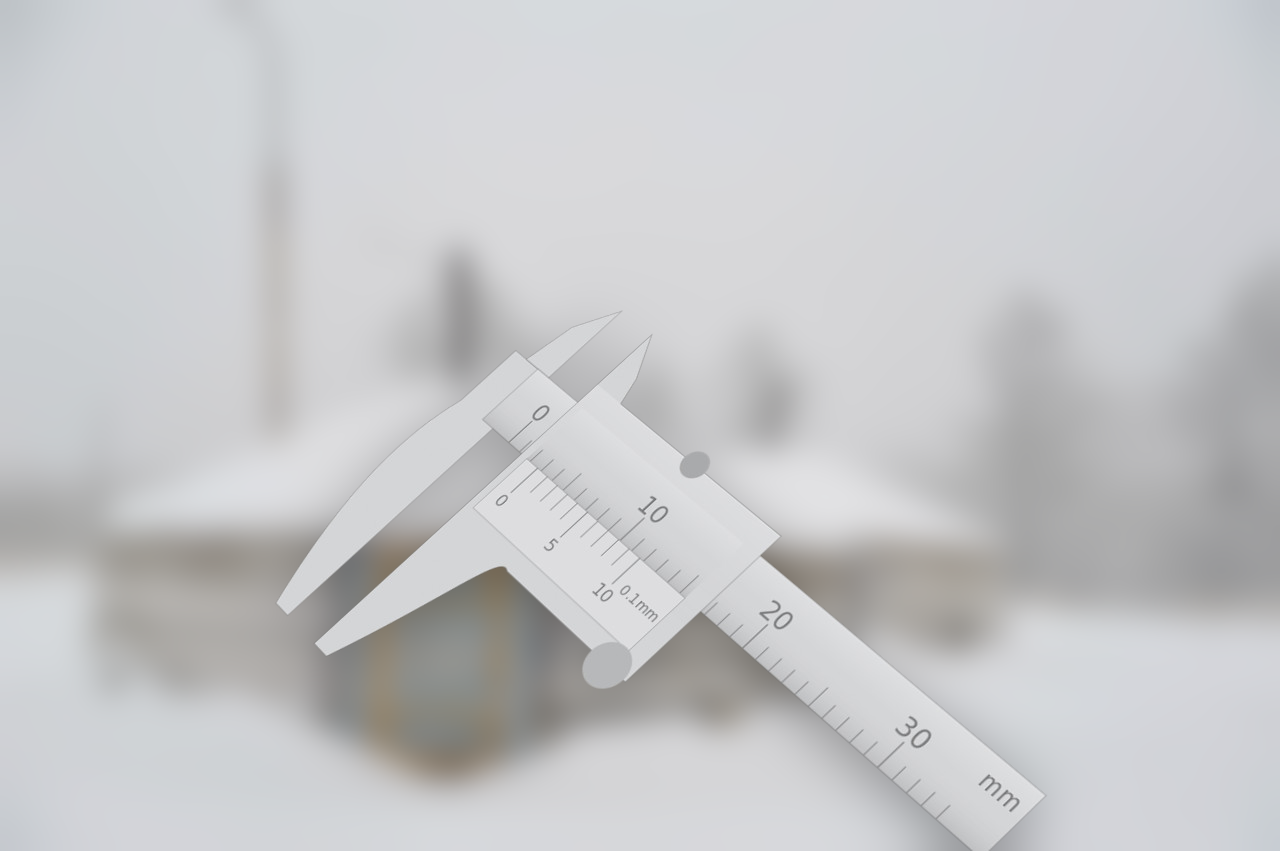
2.7 mm
